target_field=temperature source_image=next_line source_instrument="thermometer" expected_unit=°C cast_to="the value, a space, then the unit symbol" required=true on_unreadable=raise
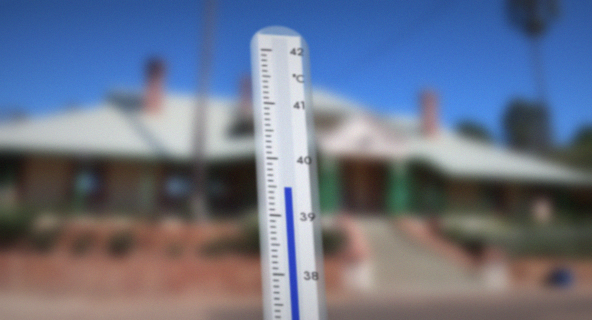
39.5 °C
